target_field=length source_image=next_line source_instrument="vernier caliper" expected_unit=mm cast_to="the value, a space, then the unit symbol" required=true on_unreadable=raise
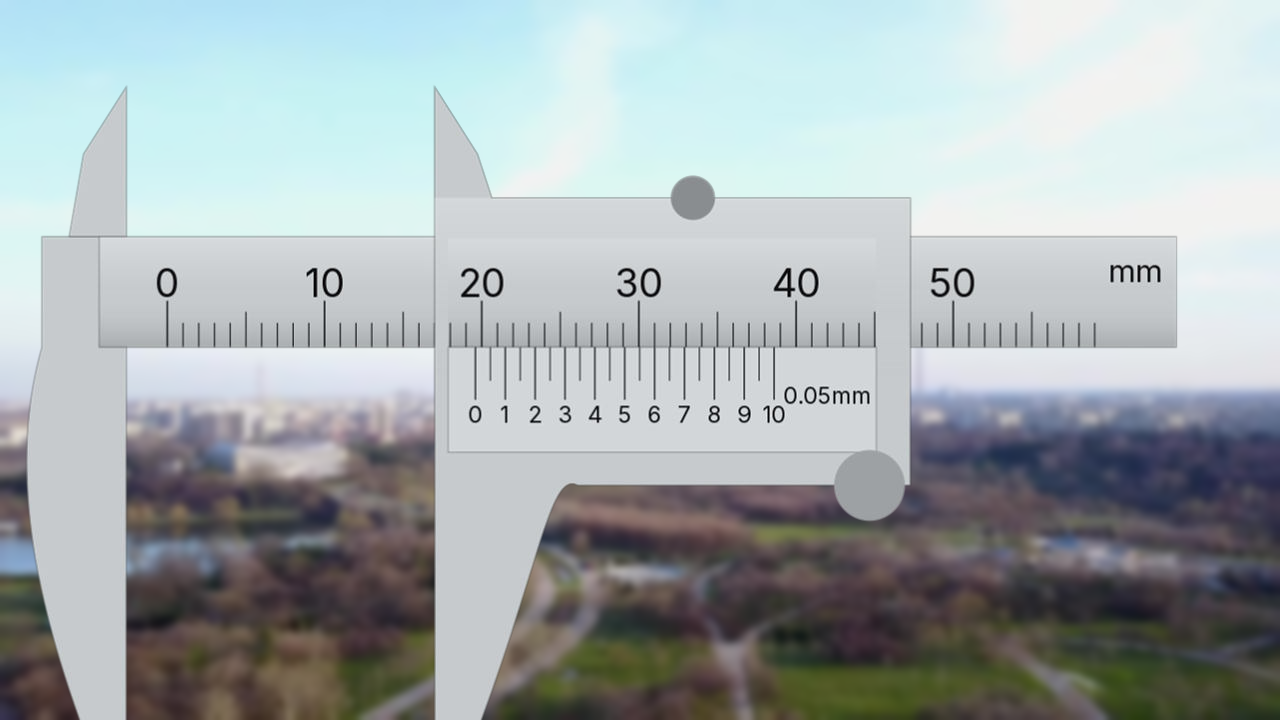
19.6 mm
